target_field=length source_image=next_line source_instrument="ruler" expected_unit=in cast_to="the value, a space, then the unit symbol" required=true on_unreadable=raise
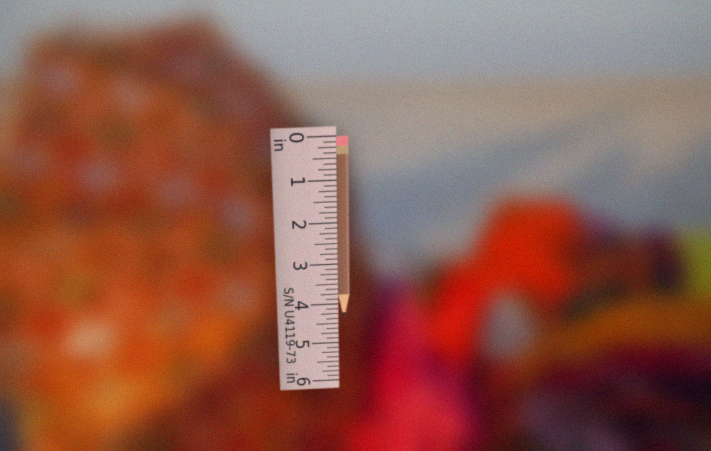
4.375 in
